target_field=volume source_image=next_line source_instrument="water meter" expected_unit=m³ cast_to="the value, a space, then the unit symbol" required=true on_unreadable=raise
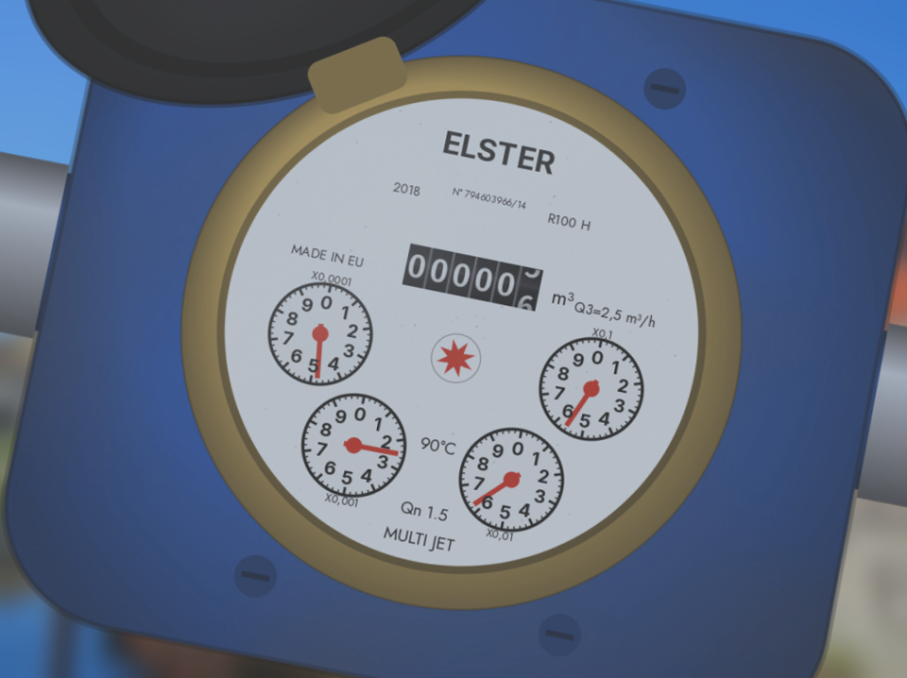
5.5624 m³
